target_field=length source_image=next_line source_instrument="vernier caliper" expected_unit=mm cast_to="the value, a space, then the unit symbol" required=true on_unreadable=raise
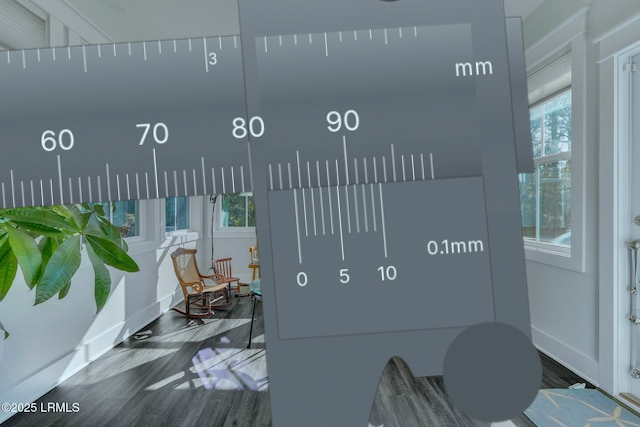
84.4 mm
